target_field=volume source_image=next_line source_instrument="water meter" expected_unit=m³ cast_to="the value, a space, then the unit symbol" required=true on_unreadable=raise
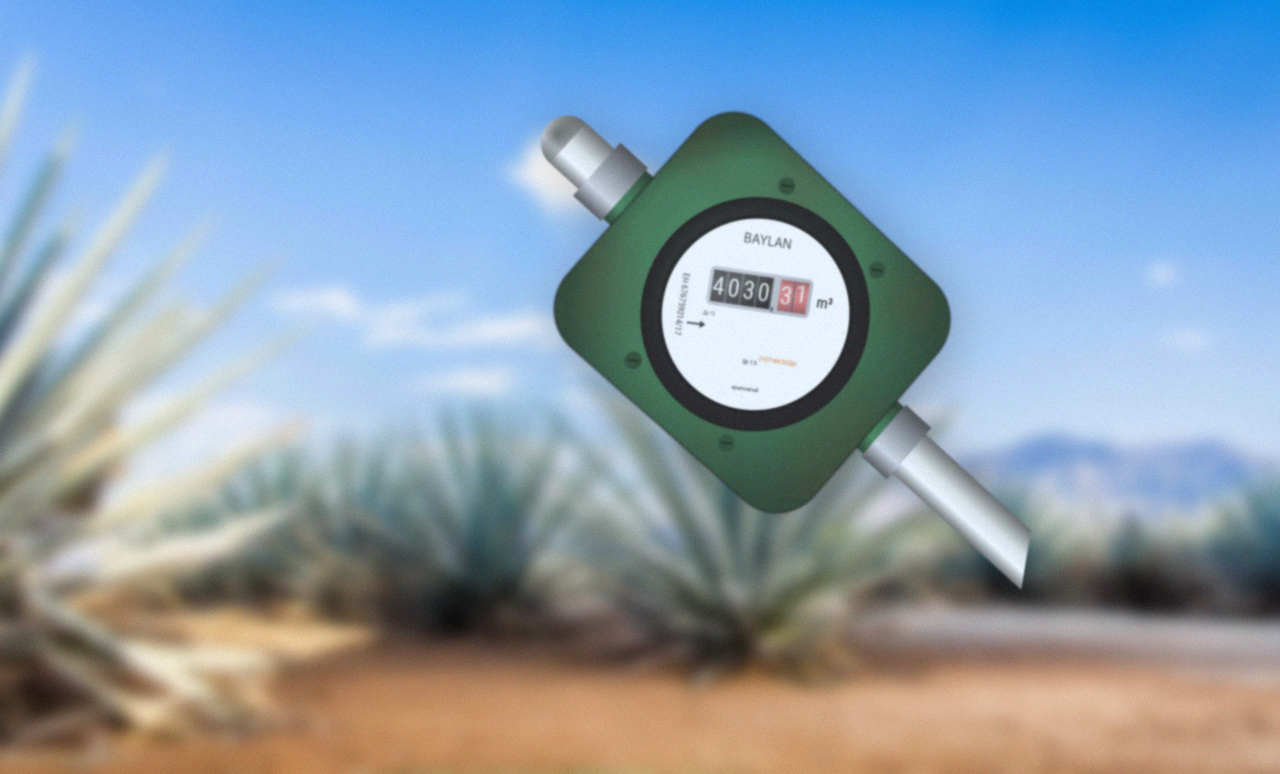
4030.31 m³
